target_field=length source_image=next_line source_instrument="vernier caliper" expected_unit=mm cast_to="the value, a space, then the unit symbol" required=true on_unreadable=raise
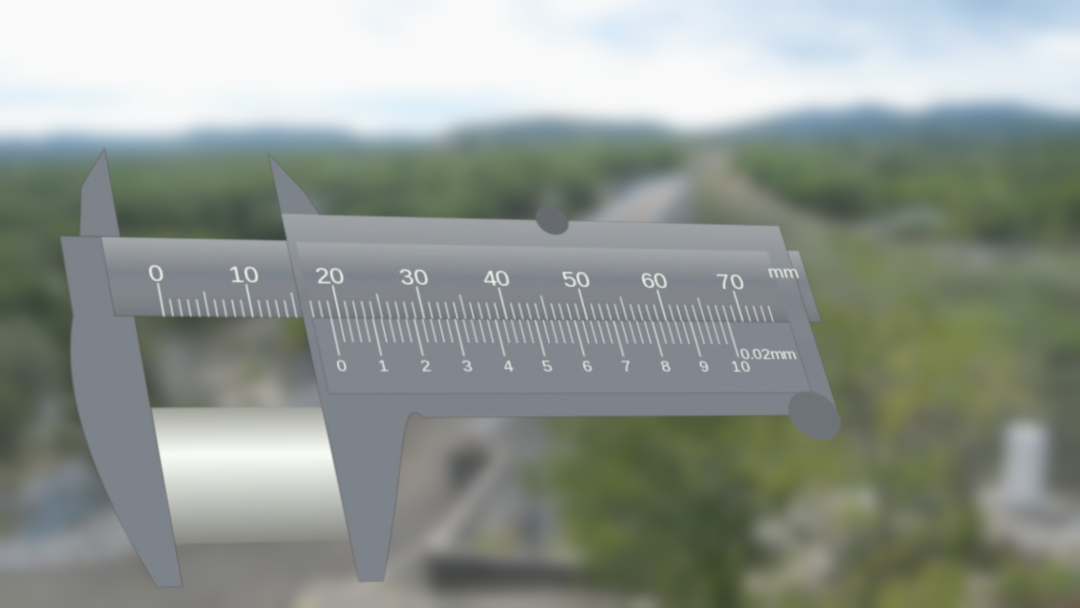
19.0 mm
